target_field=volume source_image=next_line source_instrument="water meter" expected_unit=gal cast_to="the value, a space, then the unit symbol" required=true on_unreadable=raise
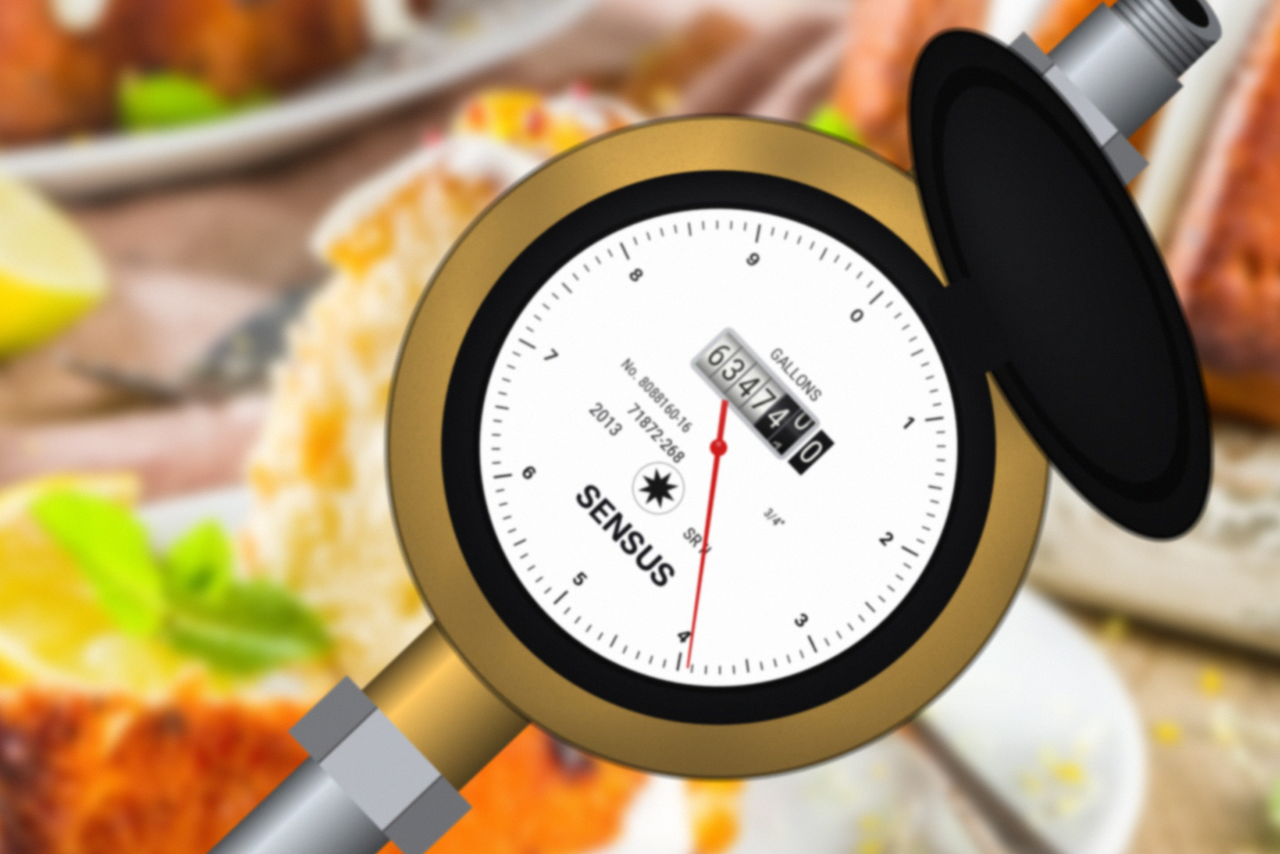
6347403.9 gal
